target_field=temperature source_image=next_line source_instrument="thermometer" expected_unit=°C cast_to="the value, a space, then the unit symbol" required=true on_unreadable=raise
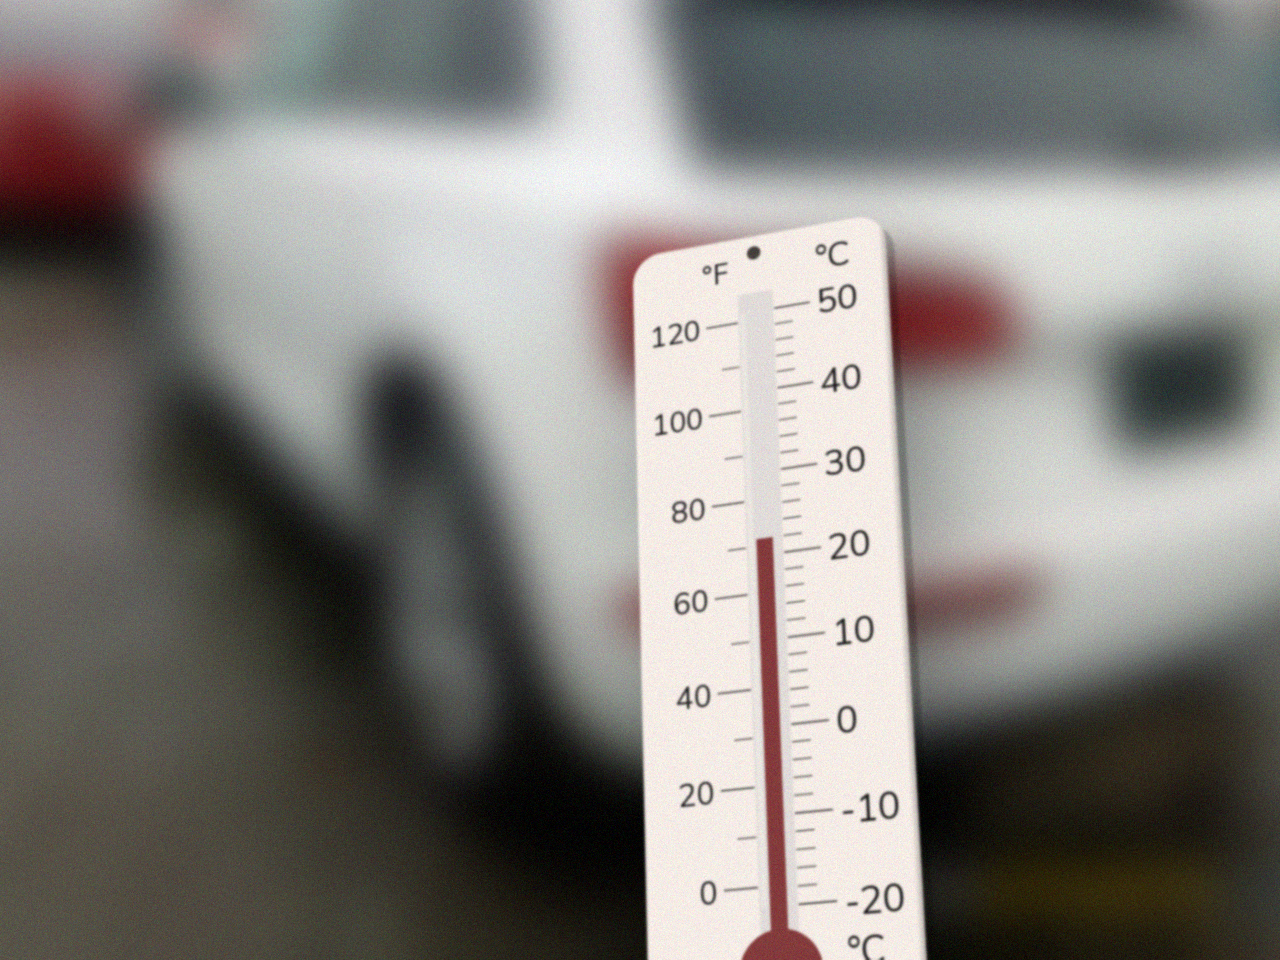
22 °C
